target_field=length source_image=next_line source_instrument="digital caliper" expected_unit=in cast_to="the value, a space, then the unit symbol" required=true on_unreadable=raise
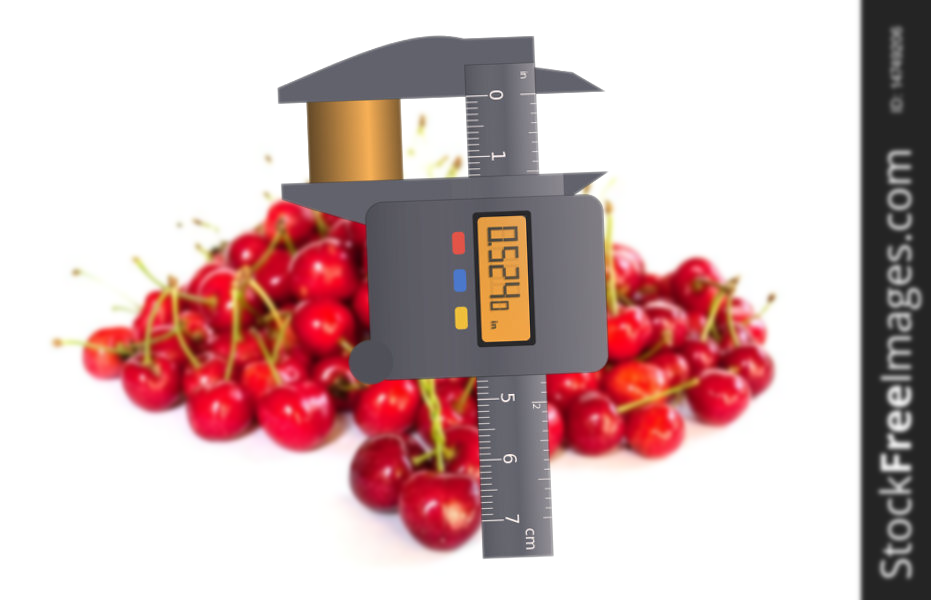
0.5240 in
